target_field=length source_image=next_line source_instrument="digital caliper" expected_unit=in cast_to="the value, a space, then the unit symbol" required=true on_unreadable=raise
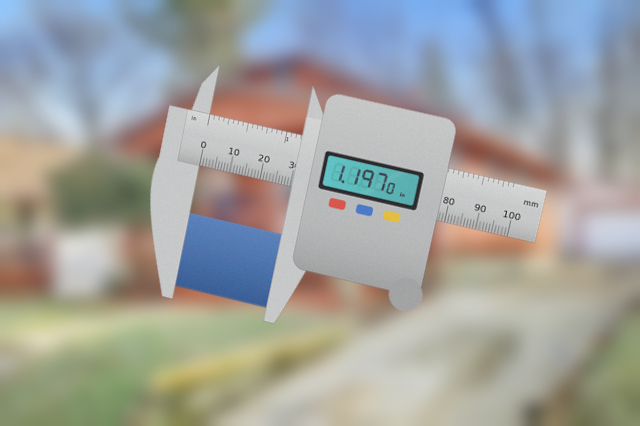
1.1970 in
